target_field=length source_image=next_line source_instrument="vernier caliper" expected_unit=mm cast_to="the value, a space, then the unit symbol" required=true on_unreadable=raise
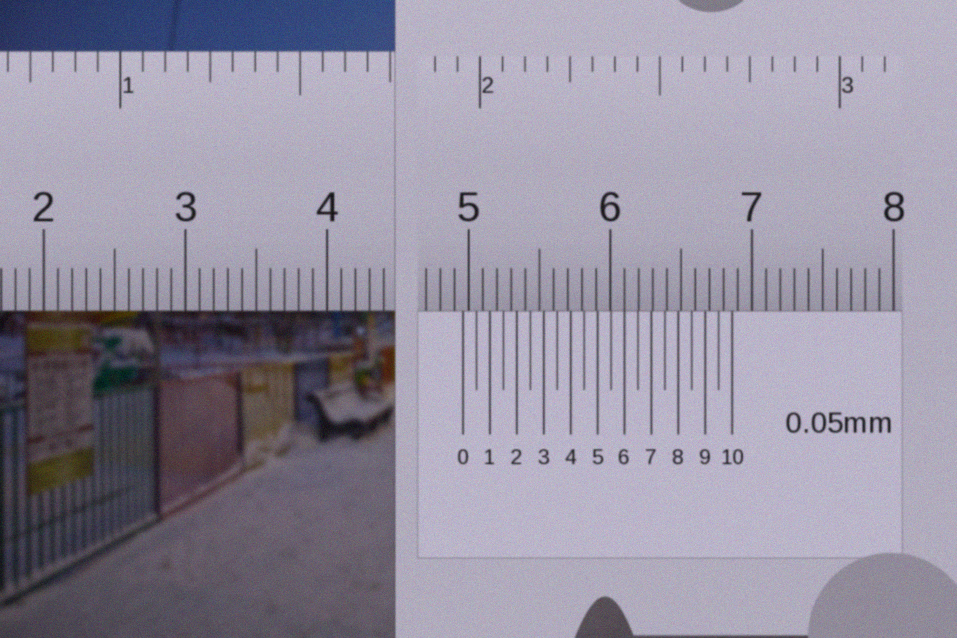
49.6 mm
